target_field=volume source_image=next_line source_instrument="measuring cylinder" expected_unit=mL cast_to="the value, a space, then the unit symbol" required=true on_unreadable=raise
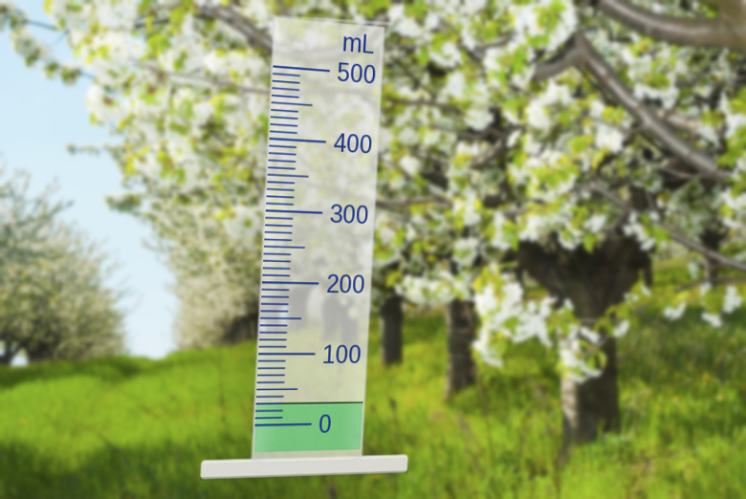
30 mL
